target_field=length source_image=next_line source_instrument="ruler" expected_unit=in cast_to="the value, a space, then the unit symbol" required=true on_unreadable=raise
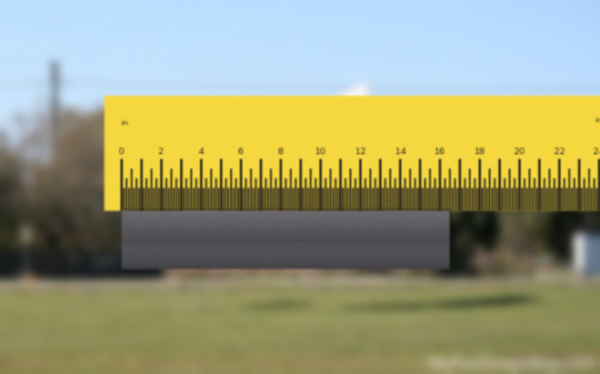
16.5 in
